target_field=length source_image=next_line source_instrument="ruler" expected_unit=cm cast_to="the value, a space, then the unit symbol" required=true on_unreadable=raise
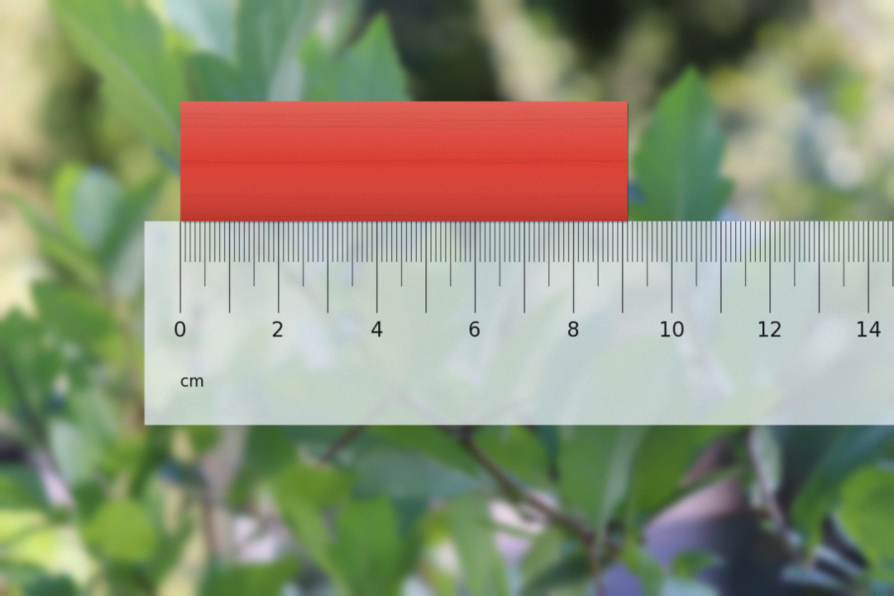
9.1 cm
